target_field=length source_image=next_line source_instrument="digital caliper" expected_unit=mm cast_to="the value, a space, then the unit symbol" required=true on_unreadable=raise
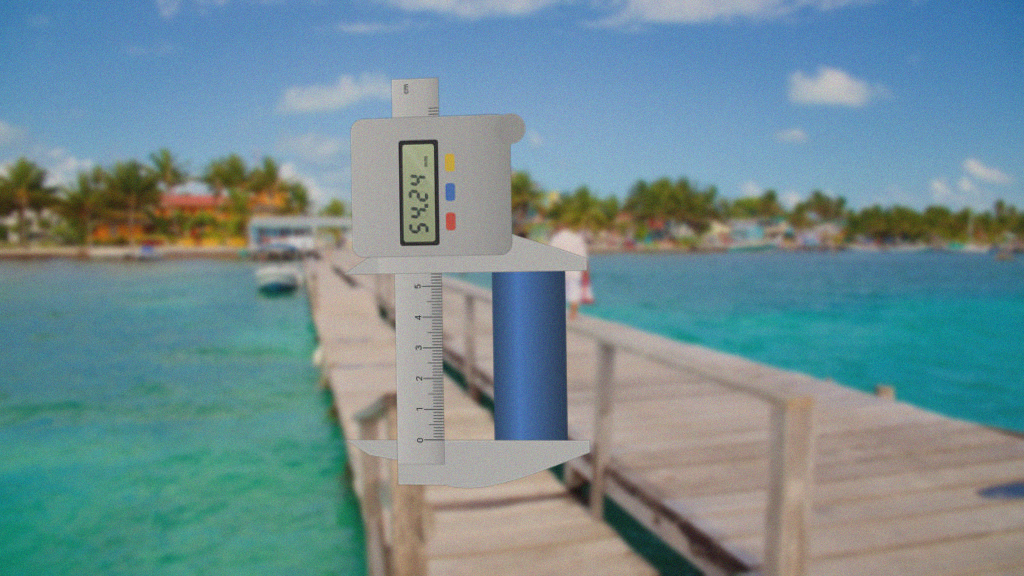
54.24 mm
